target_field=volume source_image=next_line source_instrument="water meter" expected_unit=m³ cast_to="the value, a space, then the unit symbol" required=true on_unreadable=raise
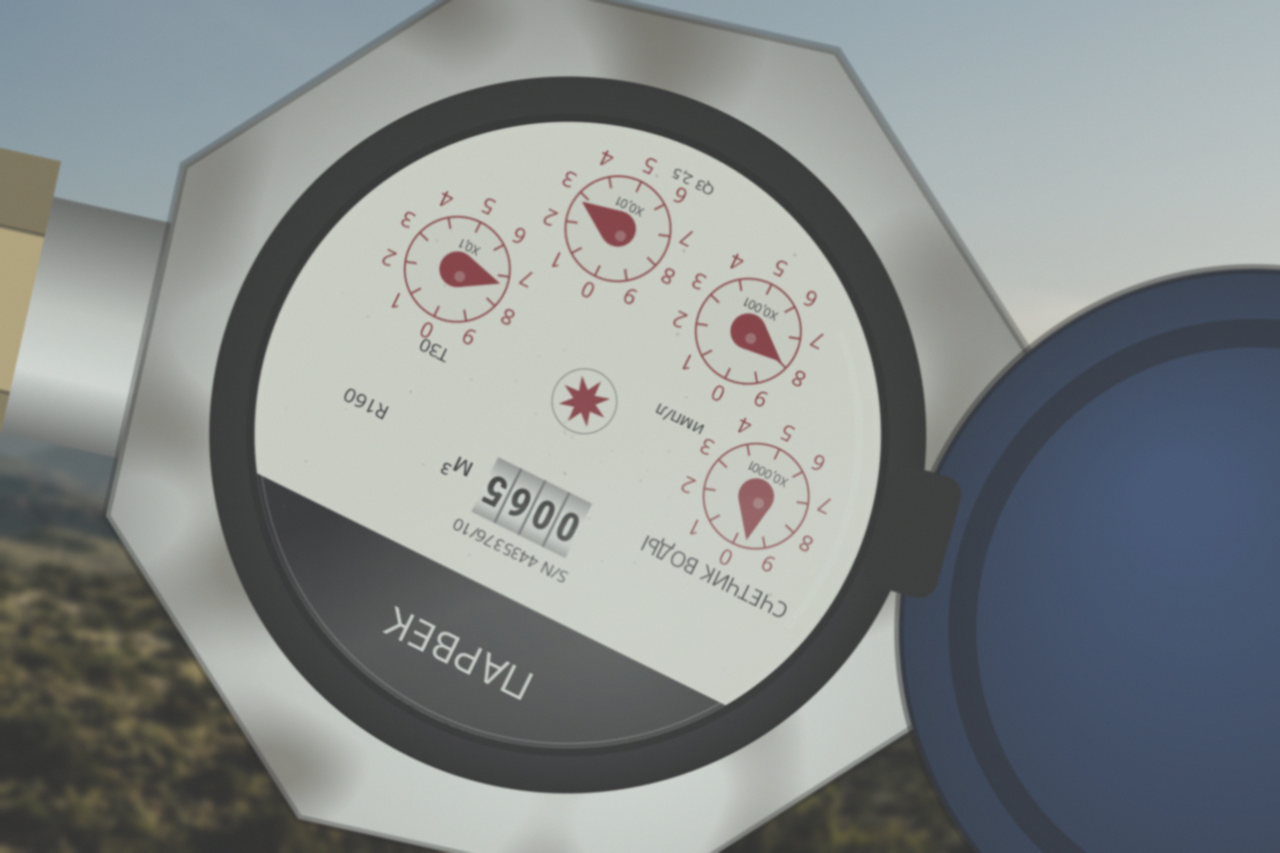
65.7279 m³
